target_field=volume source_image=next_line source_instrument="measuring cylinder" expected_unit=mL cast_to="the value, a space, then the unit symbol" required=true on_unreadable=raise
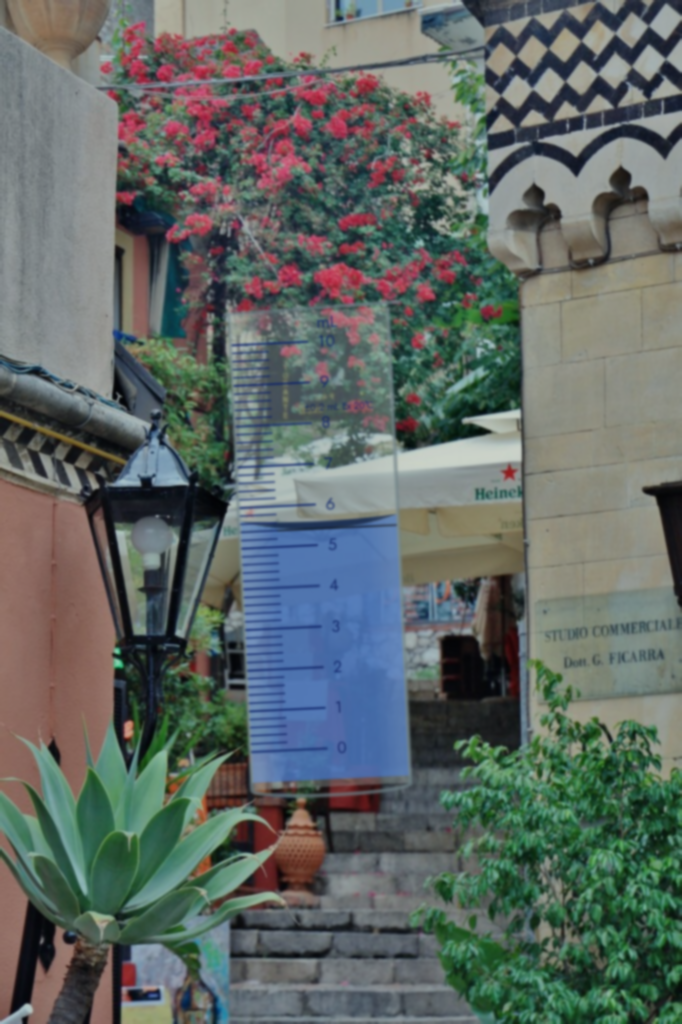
5.4 mL
